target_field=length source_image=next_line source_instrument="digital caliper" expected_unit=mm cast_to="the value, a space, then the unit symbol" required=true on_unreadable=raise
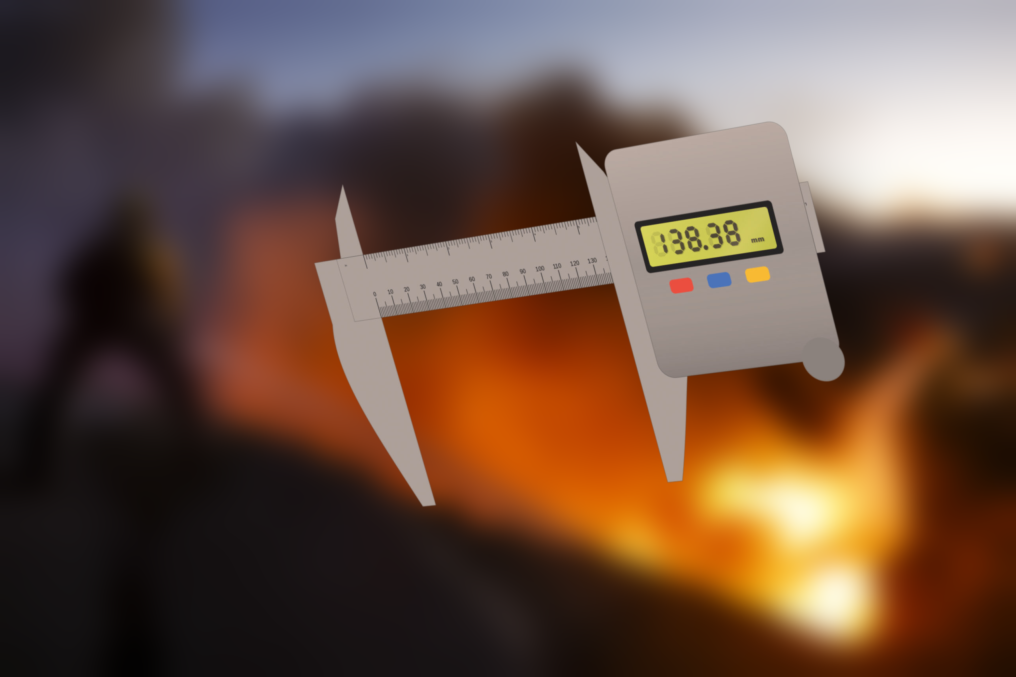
138.38 mm
